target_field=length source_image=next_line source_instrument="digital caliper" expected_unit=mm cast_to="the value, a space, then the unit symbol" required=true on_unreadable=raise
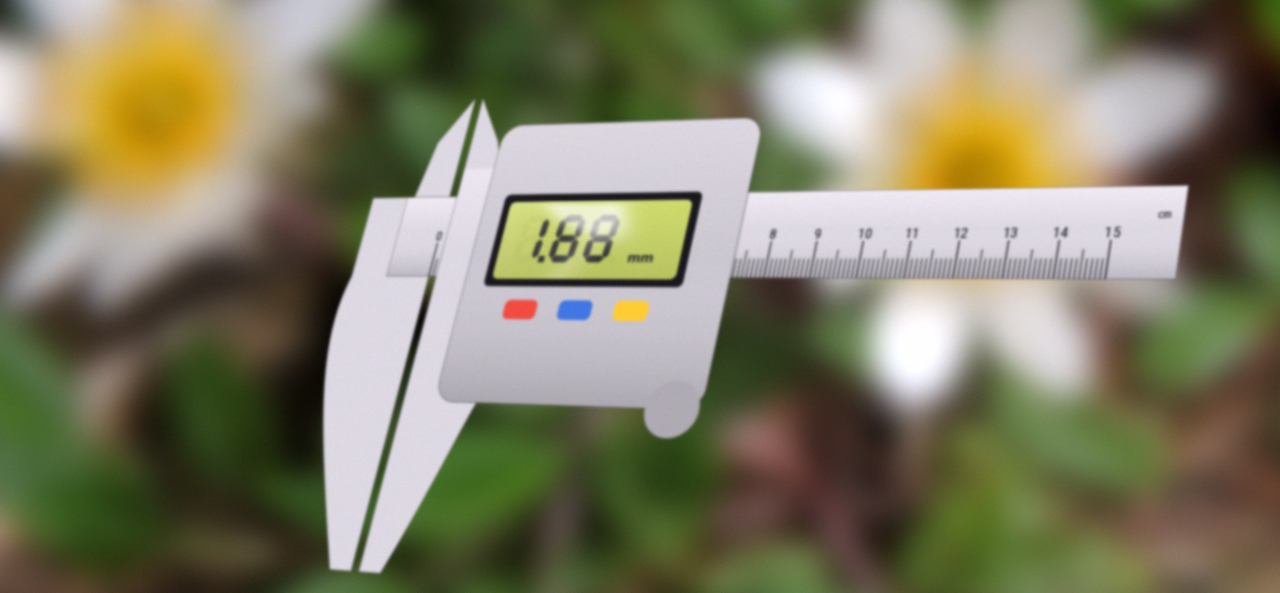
1.88 mm
